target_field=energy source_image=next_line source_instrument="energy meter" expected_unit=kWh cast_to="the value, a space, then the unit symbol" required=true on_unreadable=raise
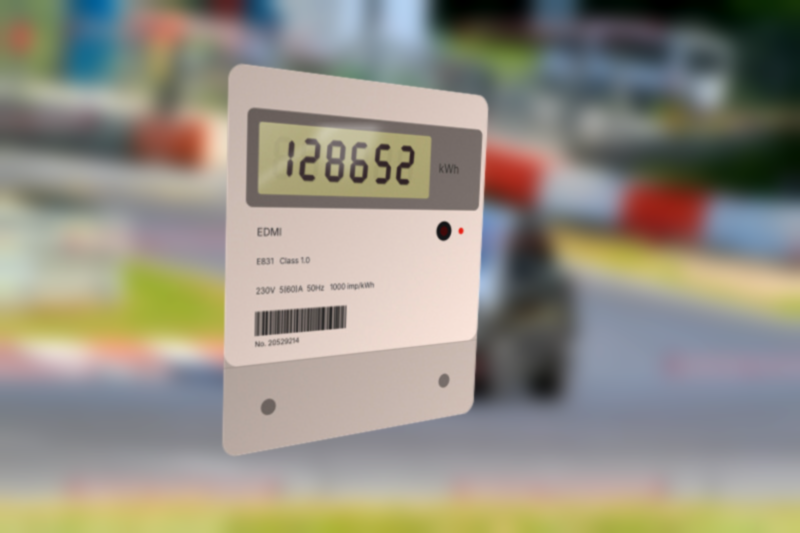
128652 kWh
